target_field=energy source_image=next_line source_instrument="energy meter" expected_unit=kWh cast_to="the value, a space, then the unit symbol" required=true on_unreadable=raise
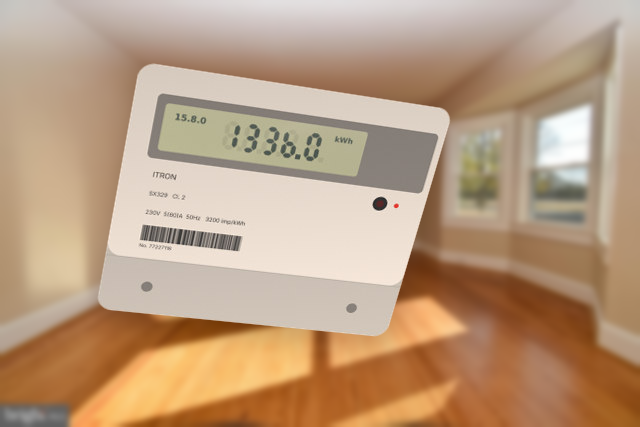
1336.0 kWh
